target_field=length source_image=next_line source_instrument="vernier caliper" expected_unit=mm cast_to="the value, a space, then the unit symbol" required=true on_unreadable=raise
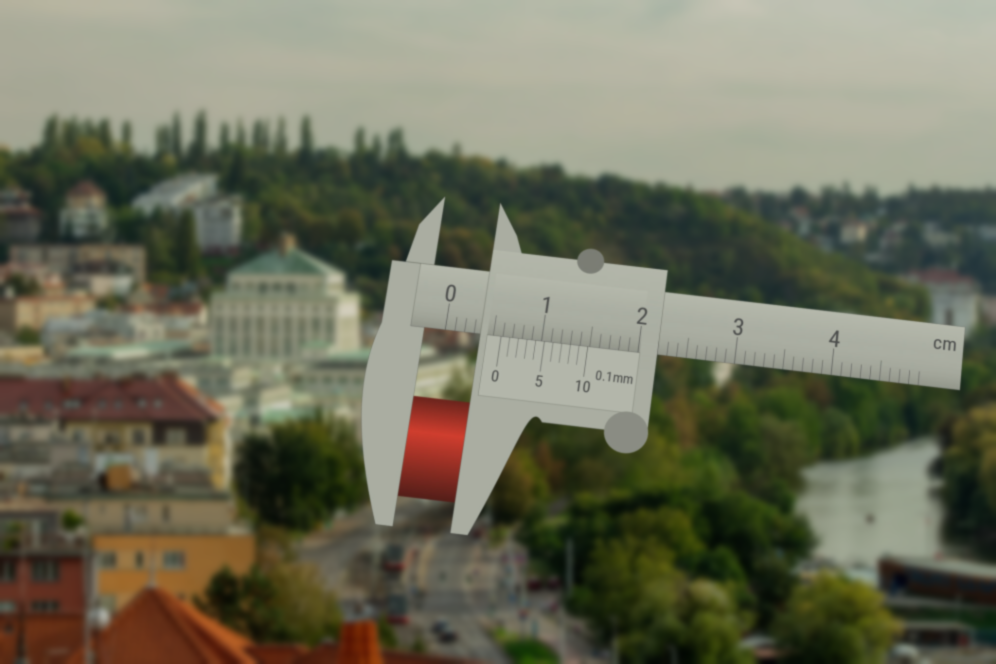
5.8 mm
